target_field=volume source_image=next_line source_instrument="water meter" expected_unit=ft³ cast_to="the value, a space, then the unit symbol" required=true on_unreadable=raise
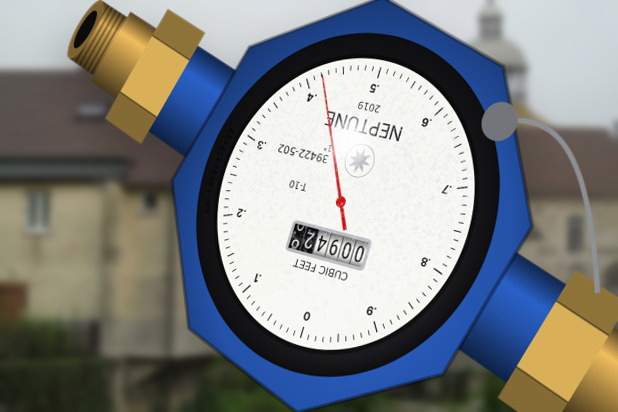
9428.42 ft³
